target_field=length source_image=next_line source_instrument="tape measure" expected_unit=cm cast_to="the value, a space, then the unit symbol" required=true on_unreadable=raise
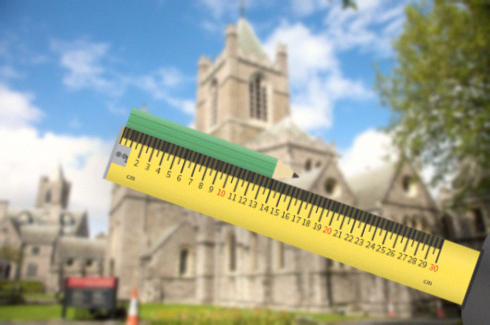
16 cm
